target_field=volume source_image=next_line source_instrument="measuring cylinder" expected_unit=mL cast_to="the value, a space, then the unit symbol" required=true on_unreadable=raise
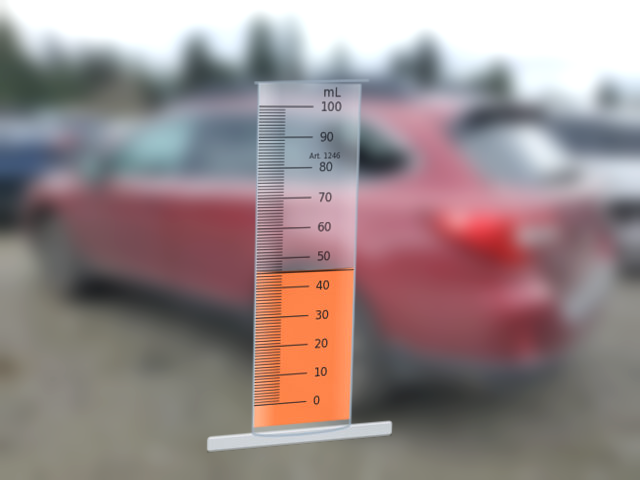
45 mL
